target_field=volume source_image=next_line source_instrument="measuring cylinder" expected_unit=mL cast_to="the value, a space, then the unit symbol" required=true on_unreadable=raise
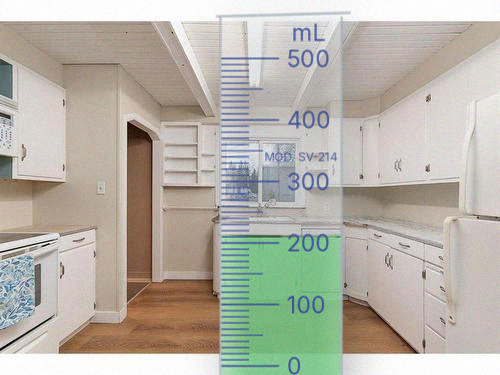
210 mL
